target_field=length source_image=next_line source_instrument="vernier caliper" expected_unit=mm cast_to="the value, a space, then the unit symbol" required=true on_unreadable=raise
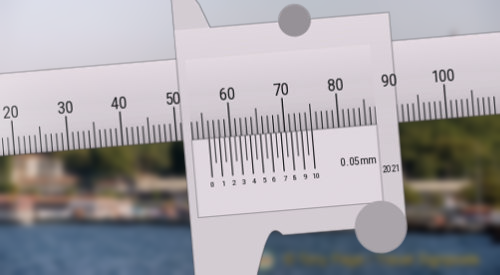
56.0 mm
